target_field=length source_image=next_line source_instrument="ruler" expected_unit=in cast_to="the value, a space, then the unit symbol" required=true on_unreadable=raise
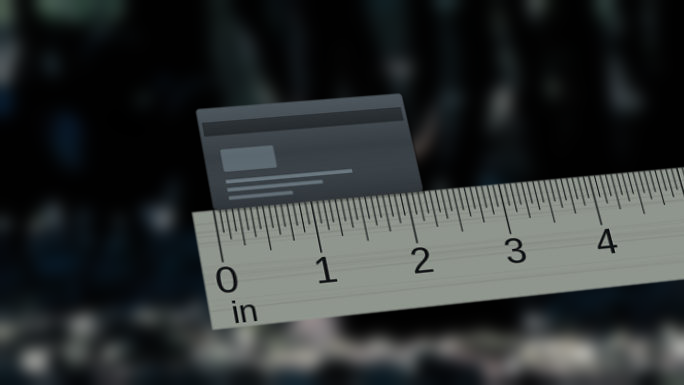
2.1875 in
